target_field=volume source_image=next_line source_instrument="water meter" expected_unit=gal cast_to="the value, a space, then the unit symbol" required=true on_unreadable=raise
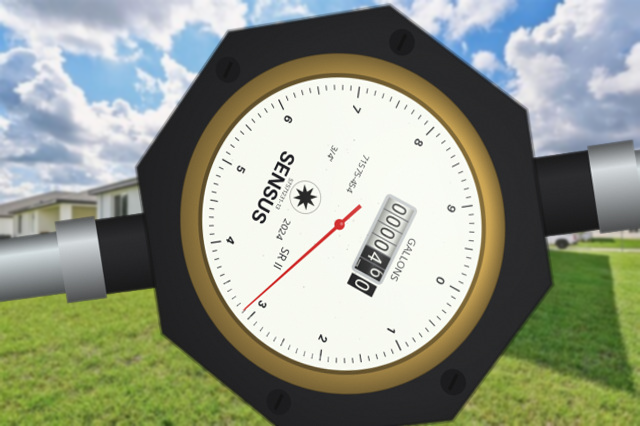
463.1 gal
